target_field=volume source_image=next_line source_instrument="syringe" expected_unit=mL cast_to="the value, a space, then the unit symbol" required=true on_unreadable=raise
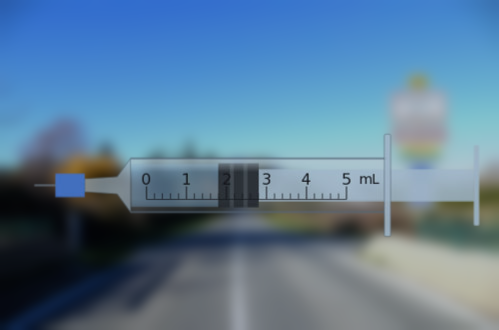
1.8 mL
